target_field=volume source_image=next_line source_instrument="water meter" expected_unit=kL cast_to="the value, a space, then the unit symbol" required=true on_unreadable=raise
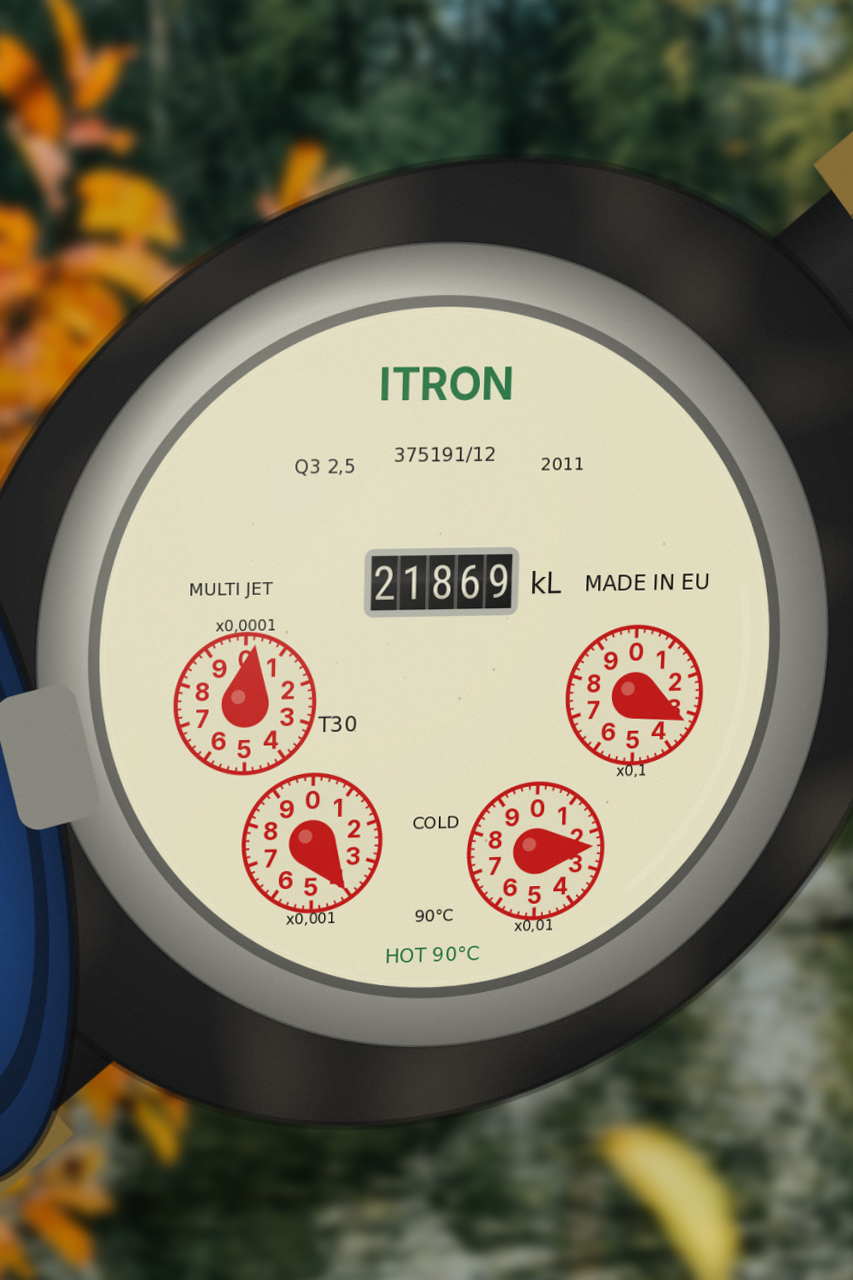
21869.3240 kL
